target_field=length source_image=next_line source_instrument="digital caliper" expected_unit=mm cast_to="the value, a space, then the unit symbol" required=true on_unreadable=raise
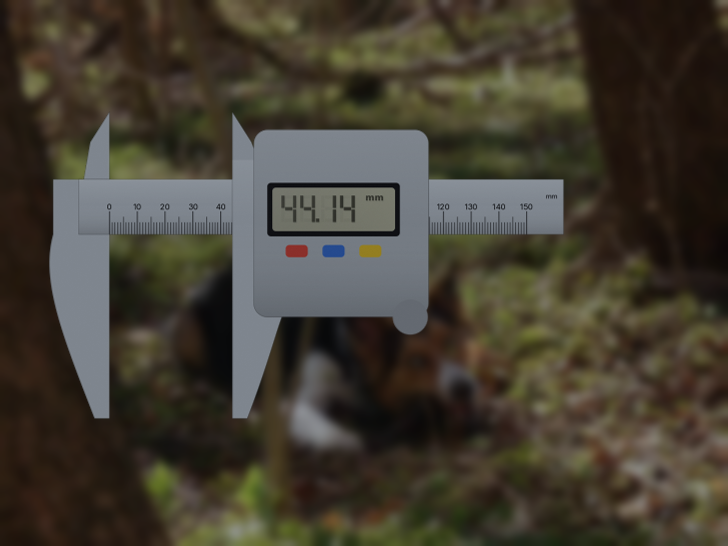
44.14 mm
